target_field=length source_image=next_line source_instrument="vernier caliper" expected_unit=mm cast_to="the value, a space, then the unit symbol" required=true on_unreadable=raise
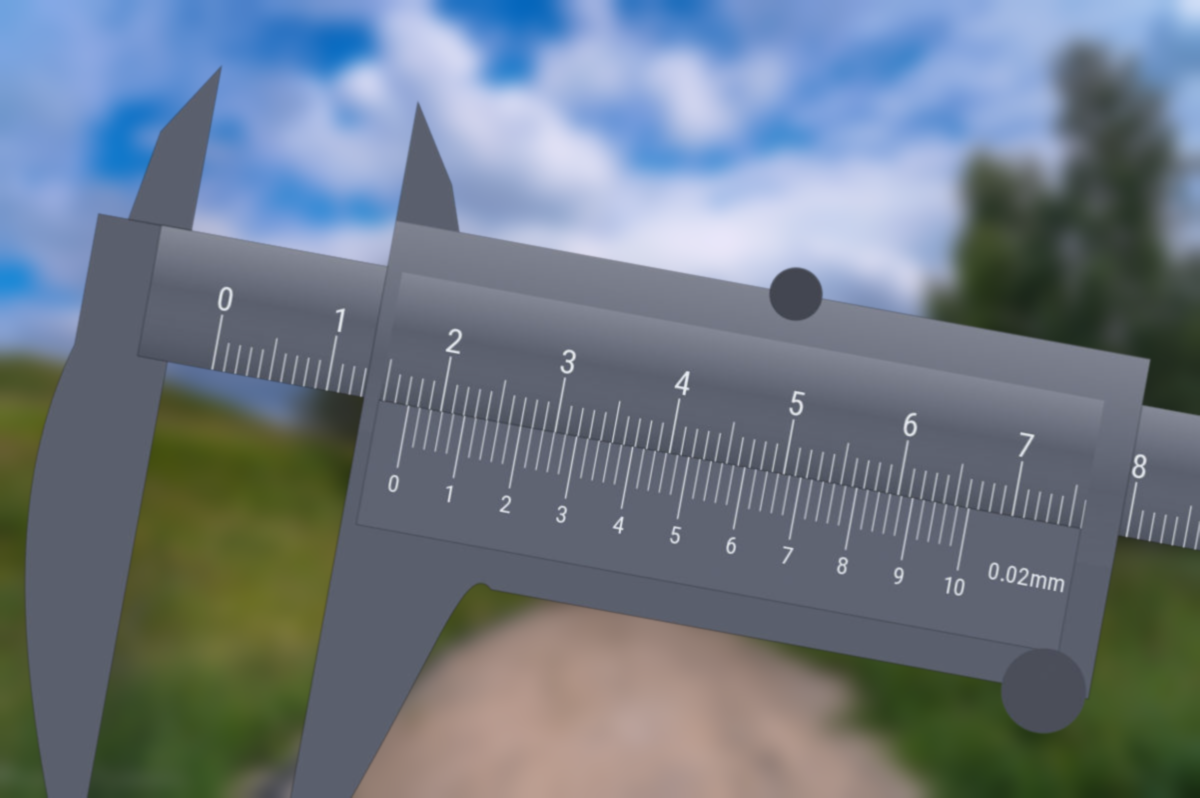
17.2 mm
